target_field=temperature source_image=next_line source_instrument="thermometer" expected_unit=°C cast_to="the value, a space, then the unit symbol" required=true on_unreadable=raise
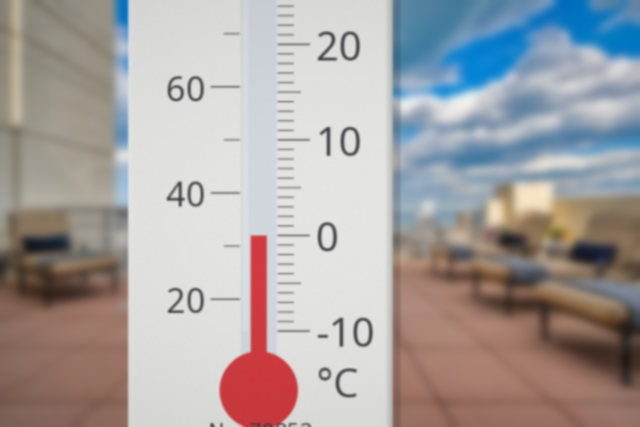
0 °C
